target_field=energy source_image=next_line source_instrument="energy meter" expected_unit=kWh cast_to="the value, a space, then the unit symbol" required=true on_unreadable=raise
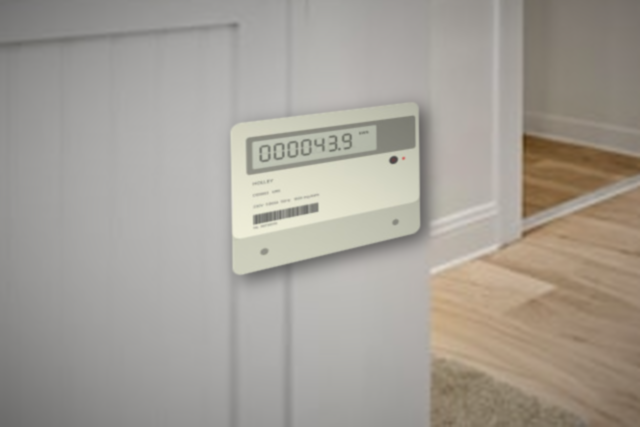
43.9 kWh
